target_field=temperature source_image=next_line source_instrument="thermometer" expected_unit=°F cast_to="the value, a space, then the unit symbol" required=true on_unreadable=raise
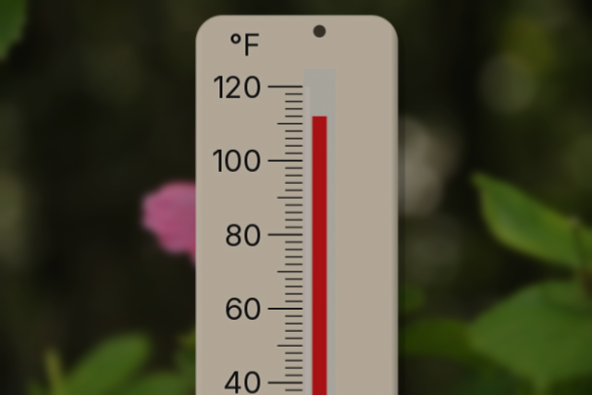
112 °F
